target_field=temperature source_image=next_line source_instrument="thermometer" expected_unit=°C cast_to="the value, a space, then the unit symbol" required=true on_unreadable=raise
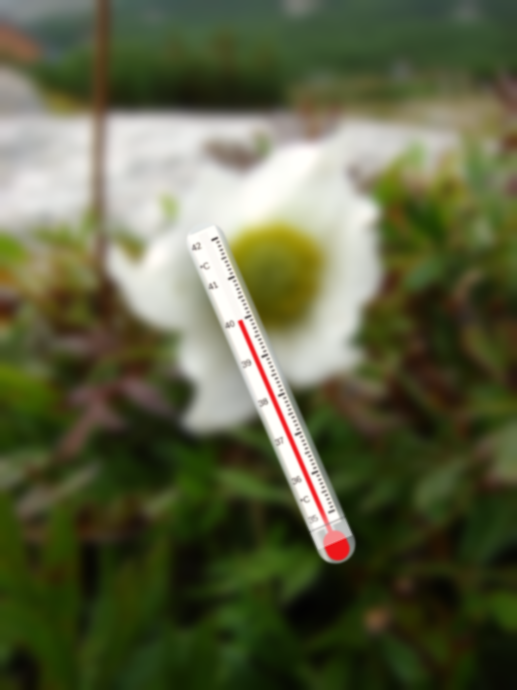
40 °C
